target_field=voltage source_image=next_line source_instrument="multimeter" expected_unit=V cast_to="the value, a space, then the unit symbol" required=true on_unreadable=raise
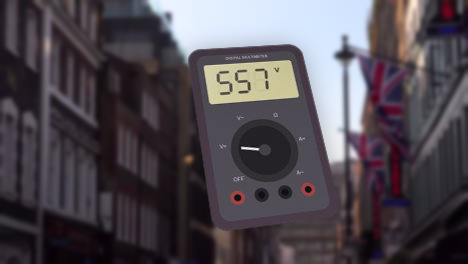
557 V
